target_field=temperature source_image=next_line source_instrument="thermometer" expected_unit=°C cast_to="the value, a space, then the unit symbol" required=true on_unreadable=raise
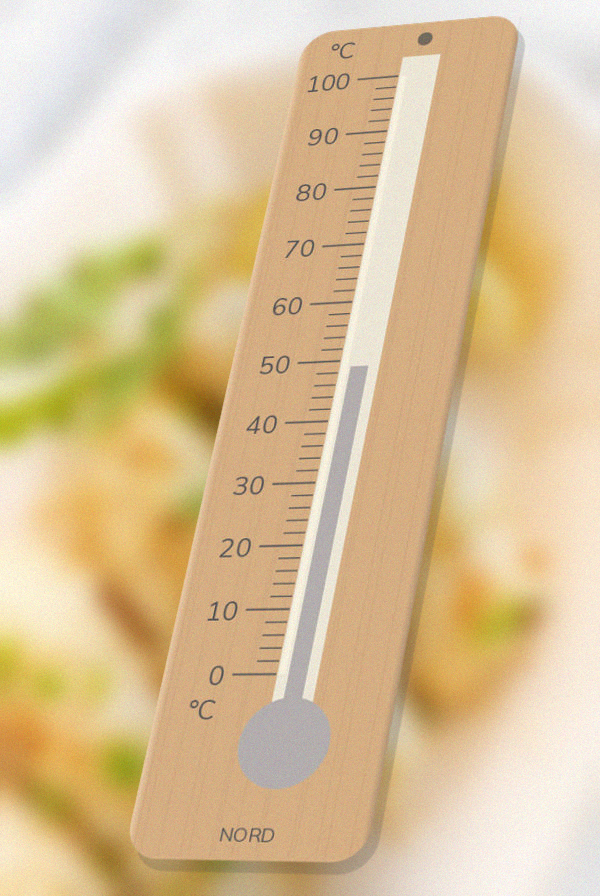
49 °C
